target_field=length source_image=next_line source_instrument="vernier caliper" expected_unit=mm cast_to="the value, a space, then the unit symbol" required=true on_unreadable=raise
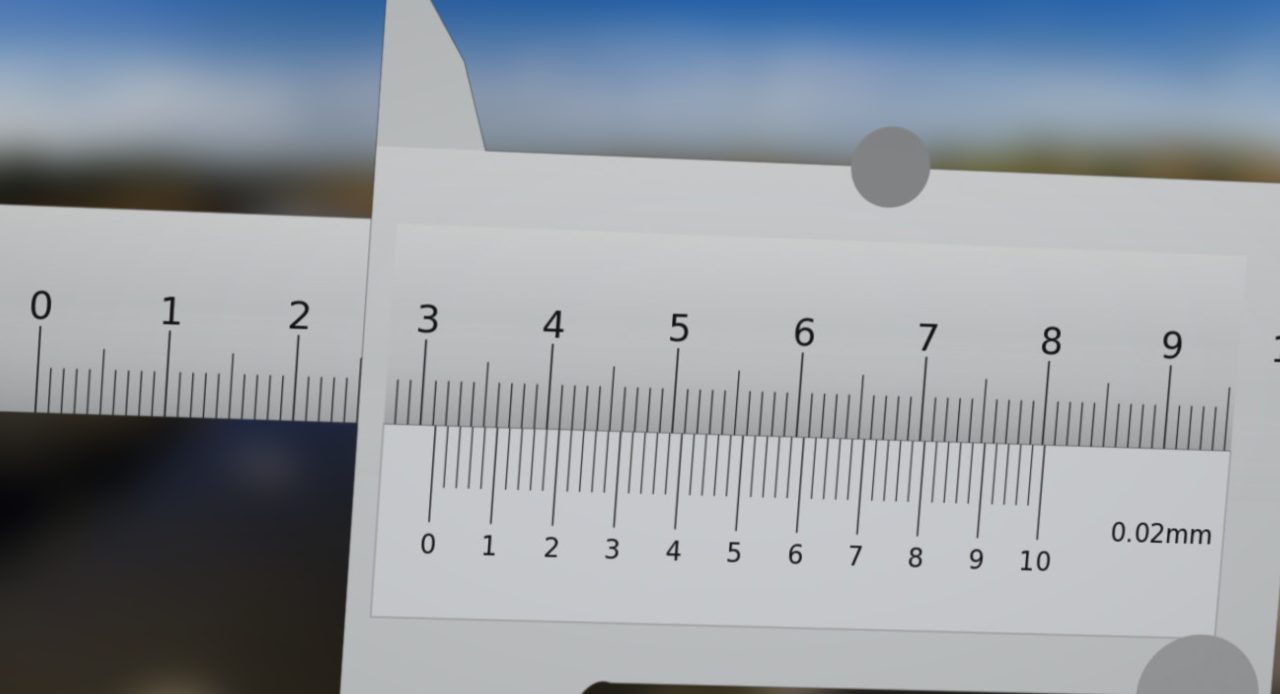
31.2 mm
